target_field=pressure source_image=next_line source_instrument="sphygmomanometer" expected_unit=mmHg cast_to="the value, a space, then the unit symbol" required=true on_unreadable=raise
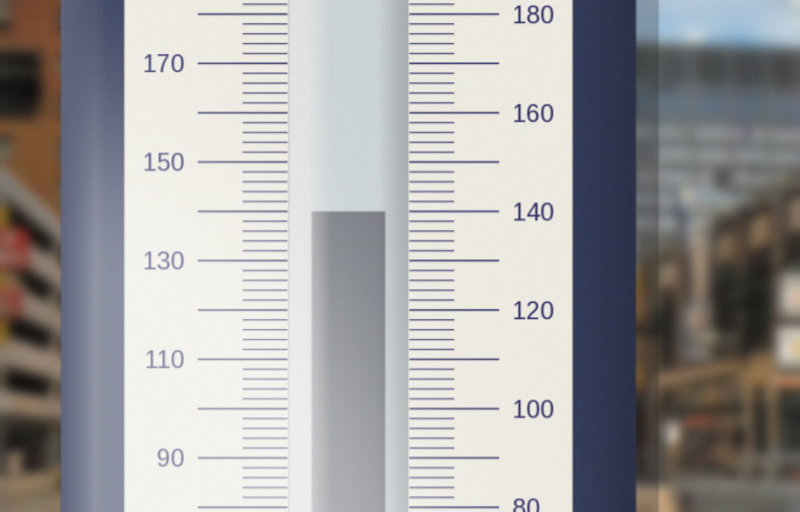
140 mmHg
